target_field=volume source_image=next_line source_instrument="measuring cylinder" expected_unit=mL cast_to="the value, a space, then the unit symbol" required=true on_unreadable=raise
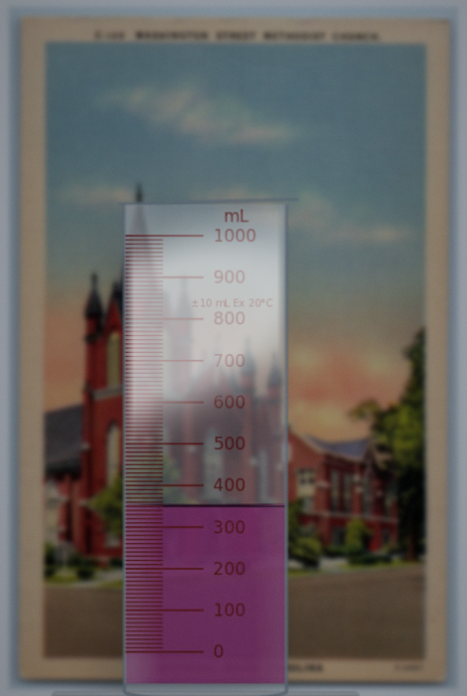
350 mL
